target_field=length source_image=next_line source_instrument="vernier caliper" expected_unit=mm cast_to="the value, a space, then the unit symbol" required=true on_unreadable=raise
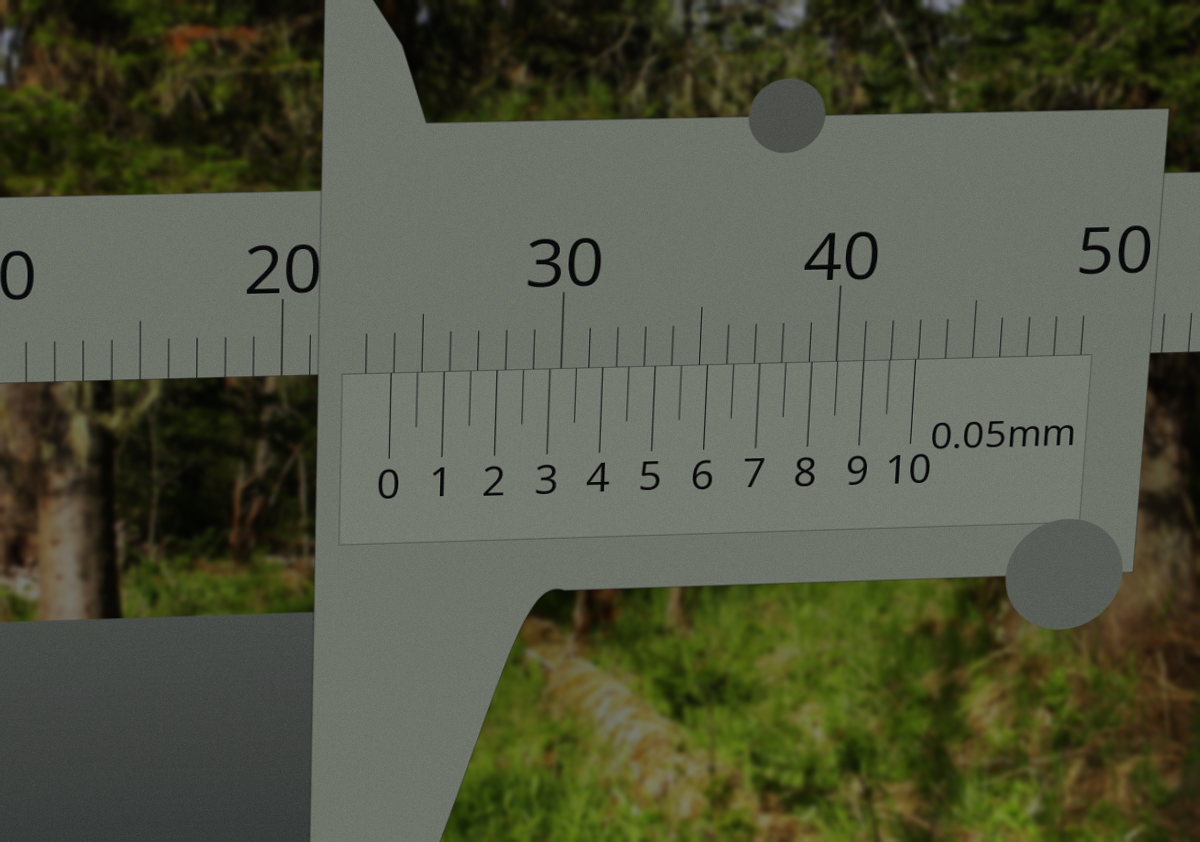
23.90 mm
